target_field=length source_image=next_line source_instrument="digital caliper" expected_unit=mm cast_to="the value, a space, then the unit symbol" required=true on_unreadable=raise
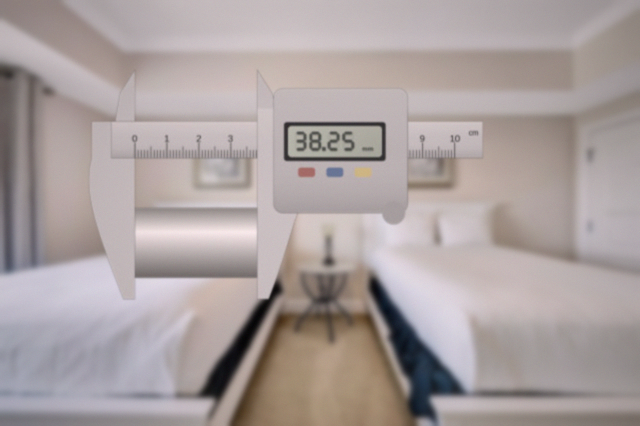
38.25 mm
